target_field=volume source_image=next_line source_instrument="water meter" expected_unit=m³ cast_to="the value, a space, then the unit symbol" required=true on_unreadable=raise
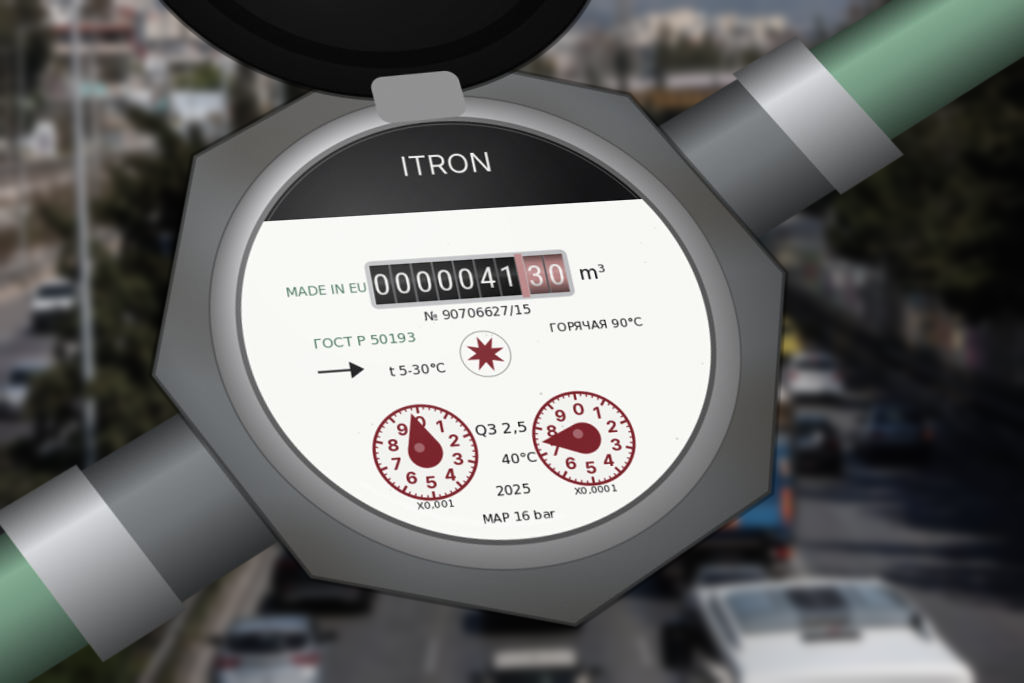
41.2997 m³
